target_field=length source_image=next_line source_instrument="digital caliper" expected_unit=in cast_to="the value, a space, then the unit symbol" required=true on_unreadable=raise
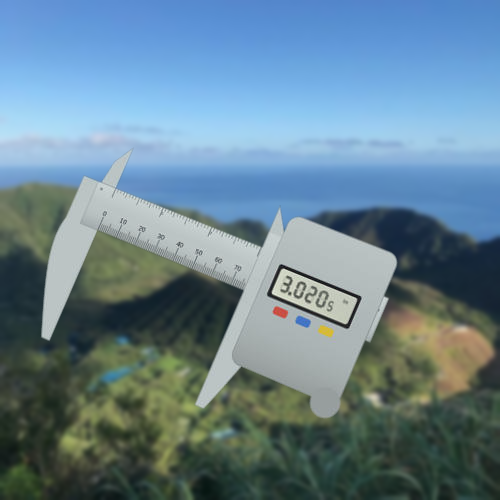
3.0205 in
